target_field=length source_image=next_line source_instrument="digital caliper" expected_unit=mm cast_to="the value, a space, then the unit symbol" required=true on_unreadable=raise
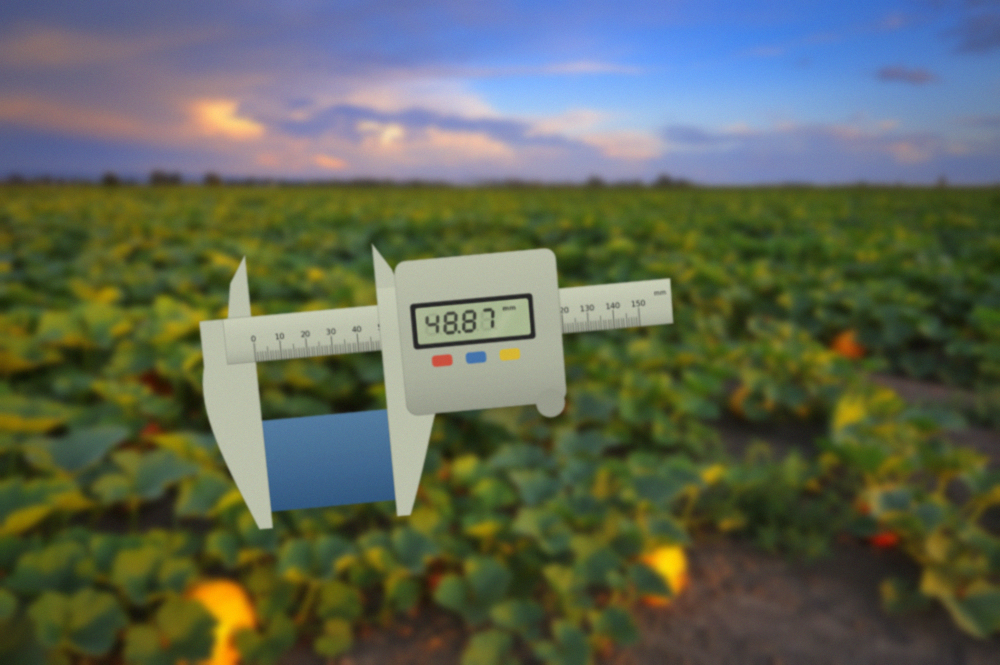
48.87 mm
